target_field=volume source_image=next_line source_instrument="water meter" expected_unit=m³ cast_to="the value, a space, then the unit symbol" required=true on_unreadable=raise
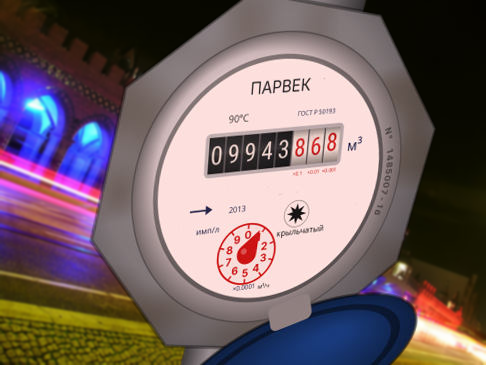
9943.8680 m³
